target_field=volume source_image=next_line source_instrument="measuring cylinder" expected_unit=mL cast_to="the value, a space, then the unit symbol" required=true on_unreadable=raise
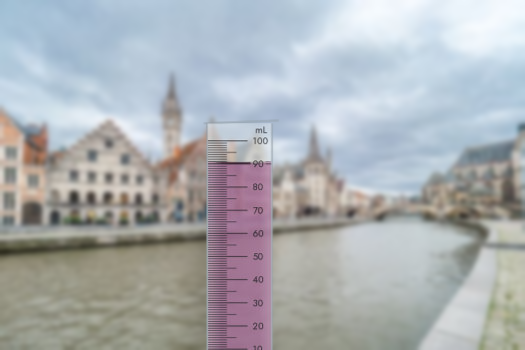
90 mL
